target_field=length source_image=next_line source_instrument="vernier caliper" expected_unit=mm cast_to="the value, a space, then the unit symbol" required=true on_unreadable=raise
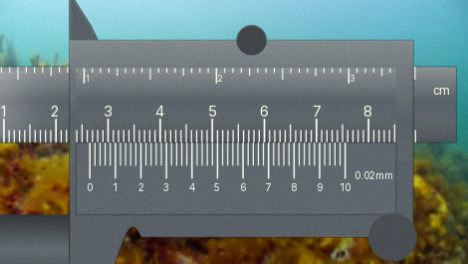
26.5 mm
